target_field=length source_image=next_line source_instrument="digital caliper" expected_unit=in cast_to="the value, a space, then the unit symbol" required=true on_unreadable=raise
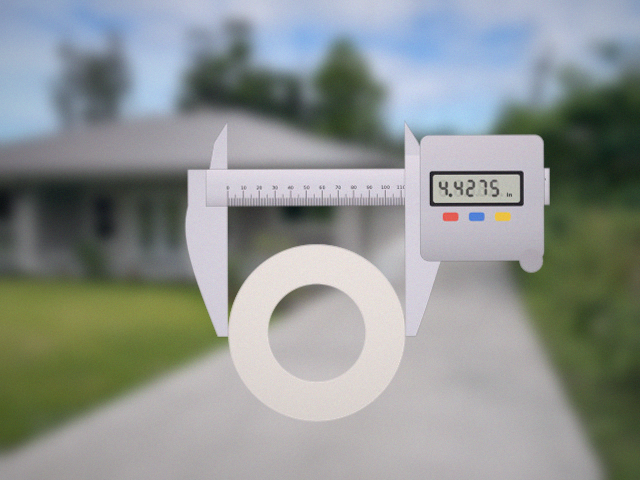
4.4275 in
